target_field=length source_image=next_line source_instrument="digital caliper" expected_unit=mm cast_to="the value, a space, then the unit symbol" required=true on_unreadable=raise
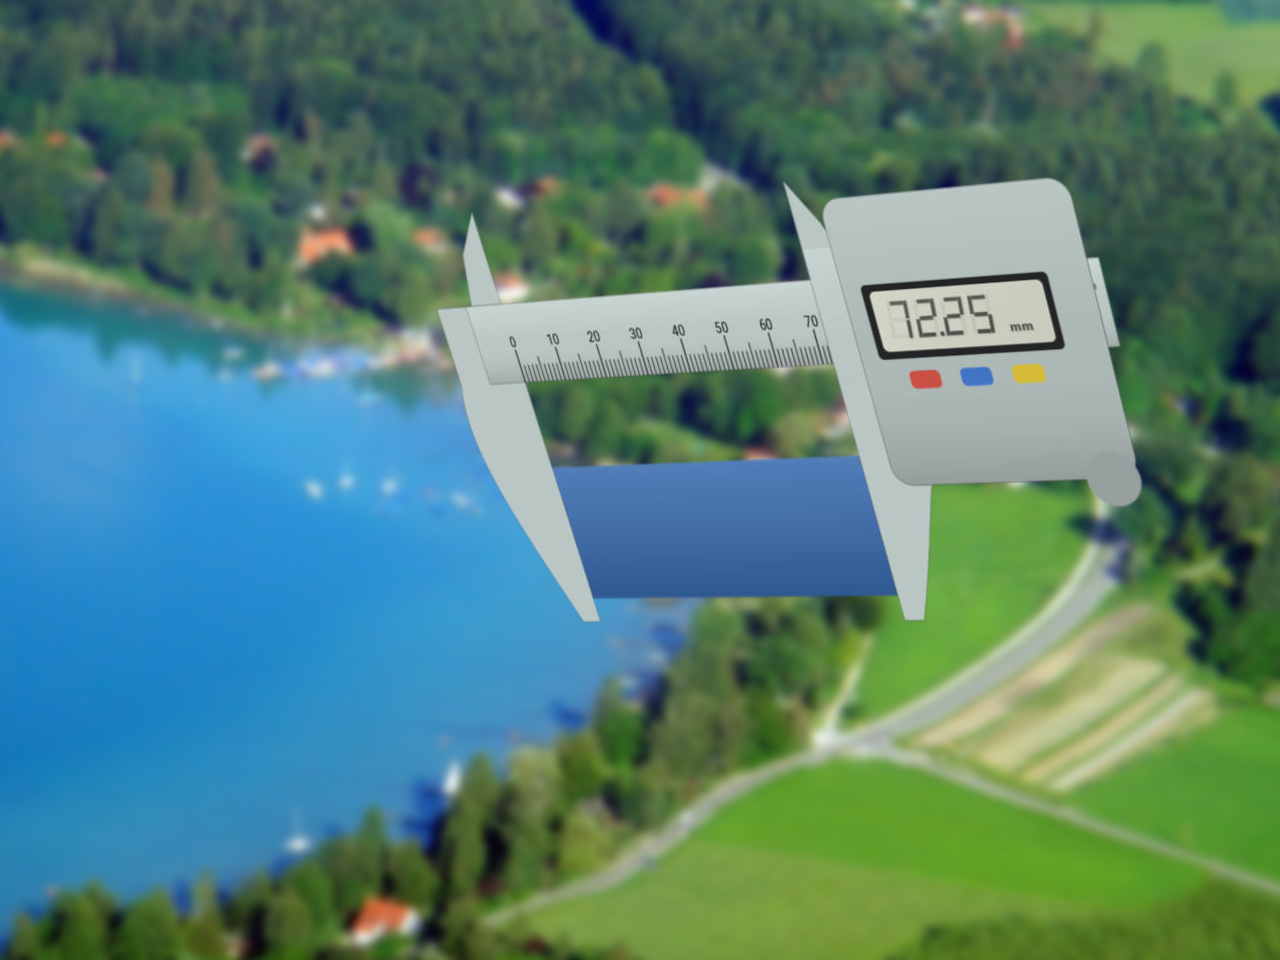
72.25 mm
